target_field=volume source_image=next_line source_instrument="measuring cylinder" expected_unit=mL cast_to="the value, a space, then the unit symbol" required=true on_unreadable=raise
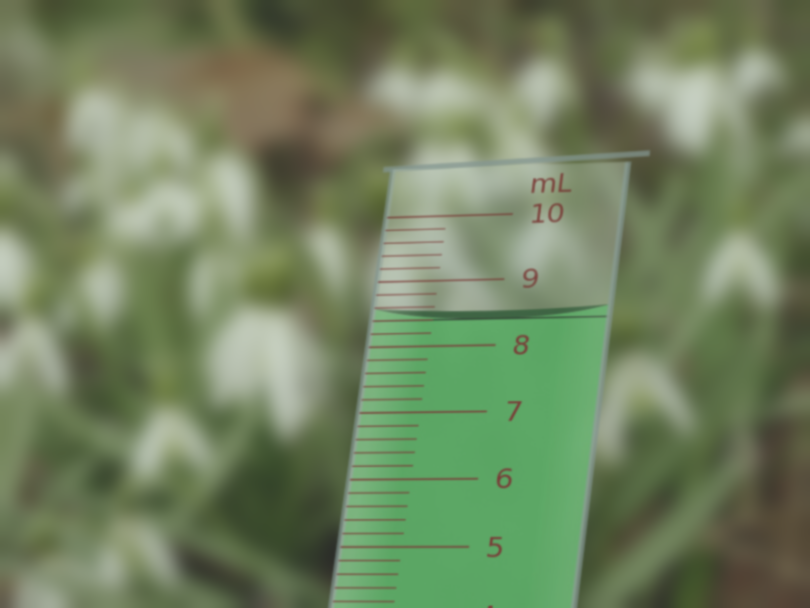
8.4 mL
